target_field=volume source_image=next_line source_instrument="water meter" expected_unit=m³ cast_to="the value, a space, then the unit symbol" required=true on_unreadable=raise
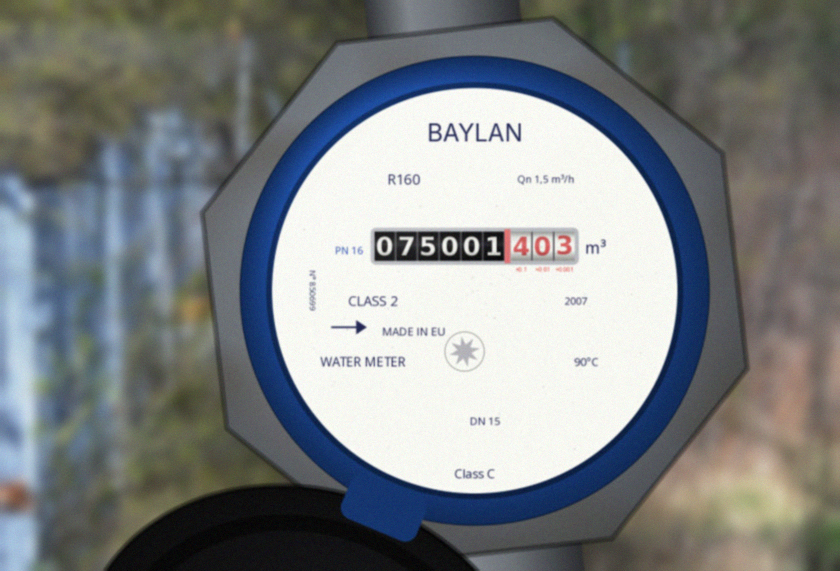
75001.403 m³
